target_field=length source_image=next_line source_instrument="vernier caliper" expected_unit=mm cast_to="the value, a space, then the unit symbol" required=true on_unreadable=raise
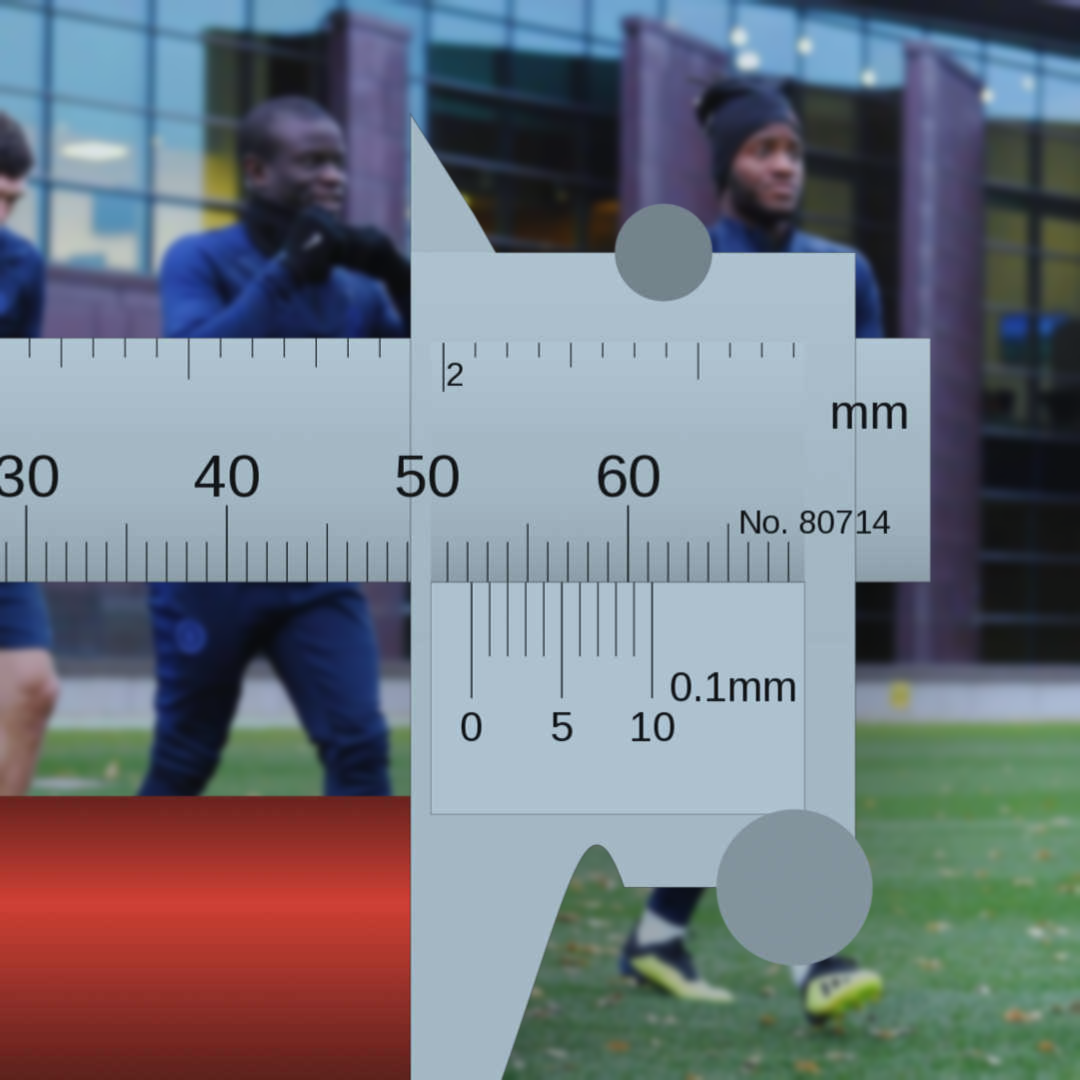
52.2 mm
